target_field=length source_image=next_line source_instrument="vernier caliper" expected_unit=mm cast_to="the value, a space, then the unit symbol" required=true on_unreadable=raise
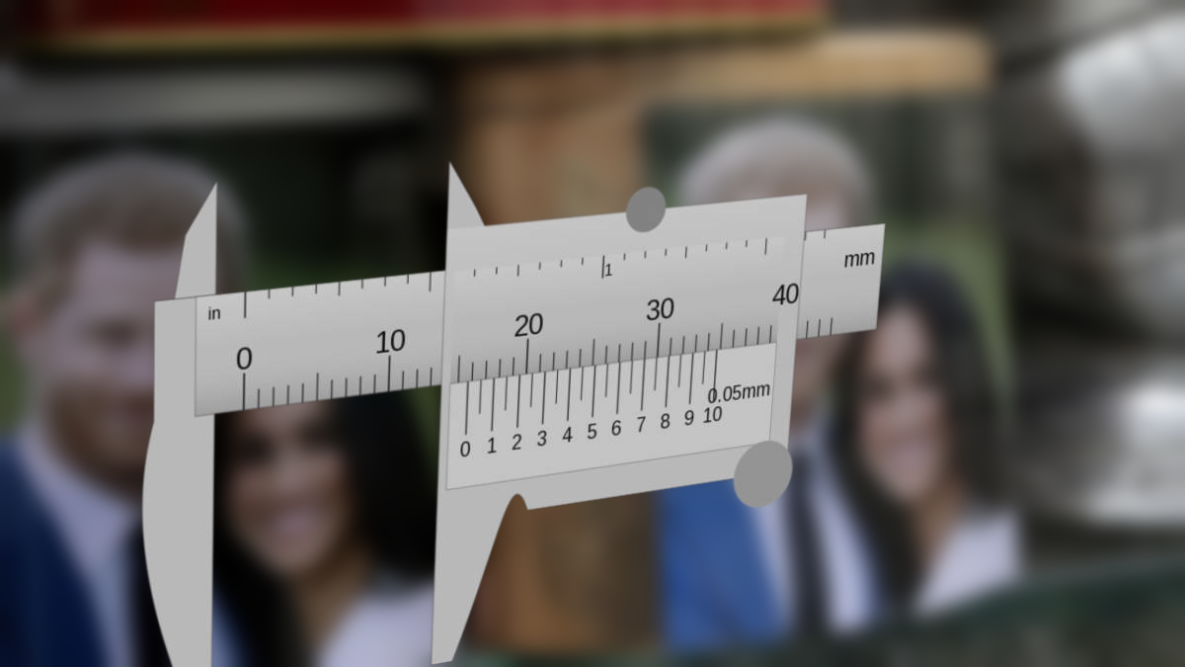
15.7 mm
